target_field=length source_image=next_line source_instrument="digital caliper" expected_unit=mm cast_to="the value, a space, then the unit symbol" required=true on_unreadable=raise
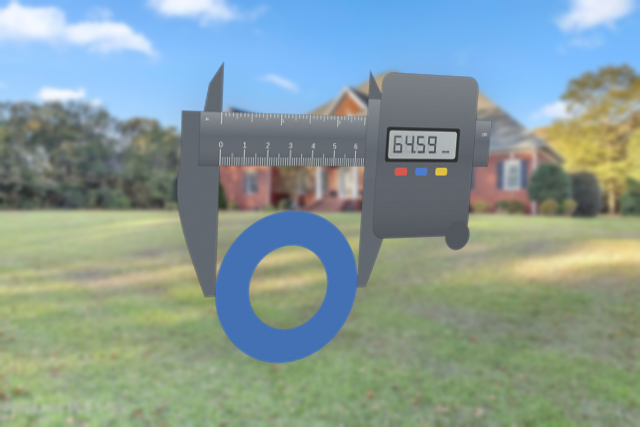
64.59 mm
